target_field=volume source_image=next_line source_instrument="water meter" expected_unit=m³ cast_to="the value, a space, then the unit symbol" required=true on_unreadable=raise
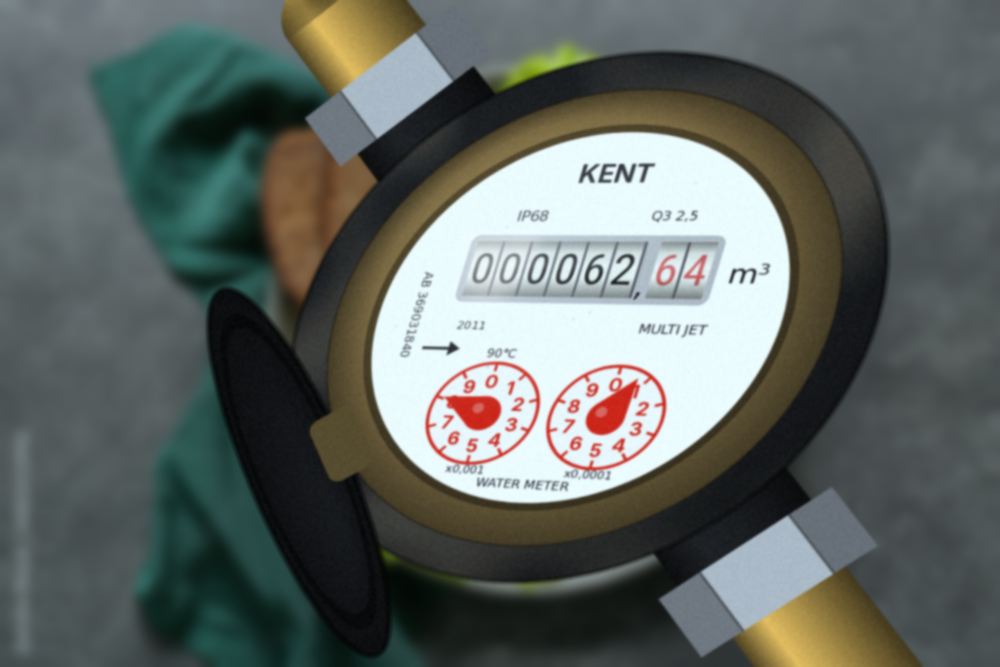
62.6480 m³
